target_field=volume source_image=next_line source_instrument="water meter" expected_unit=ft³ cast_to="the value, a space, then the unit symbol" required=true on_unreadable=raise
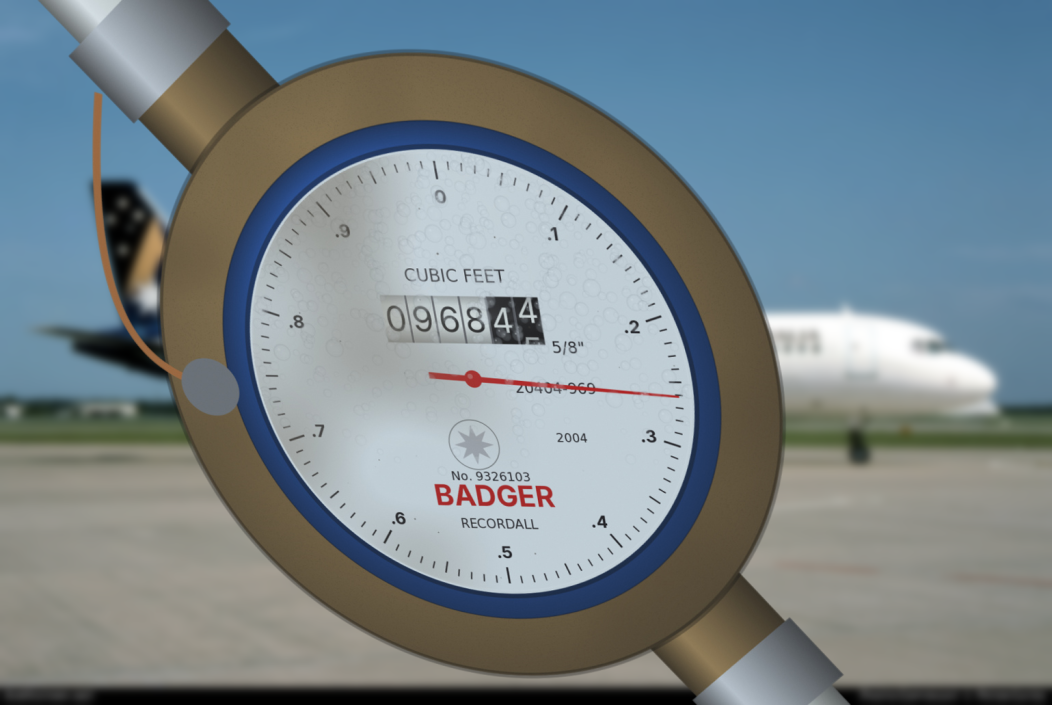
96844.26 ft³
